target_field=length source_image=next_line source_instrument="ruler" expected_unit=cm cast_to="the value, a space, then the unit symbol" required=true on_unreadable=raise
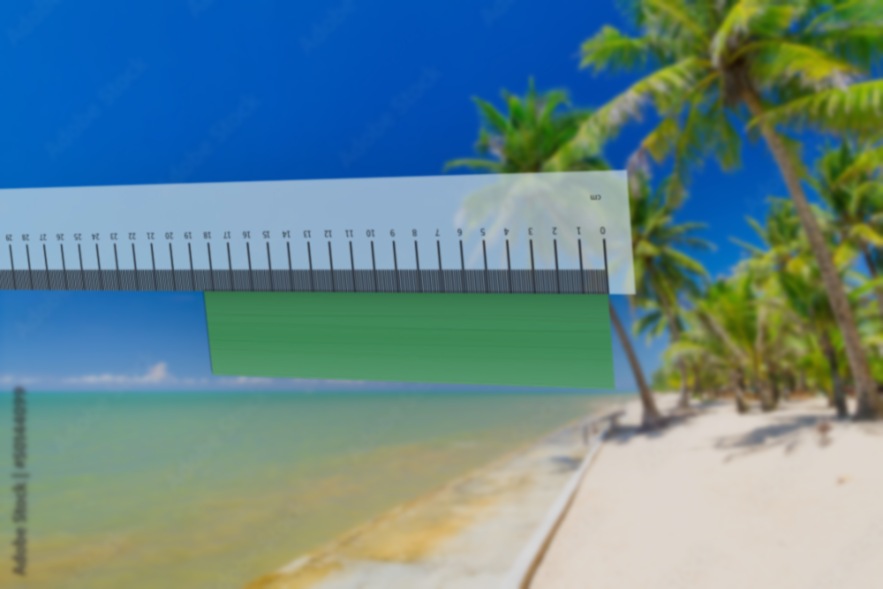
18.5 cm
